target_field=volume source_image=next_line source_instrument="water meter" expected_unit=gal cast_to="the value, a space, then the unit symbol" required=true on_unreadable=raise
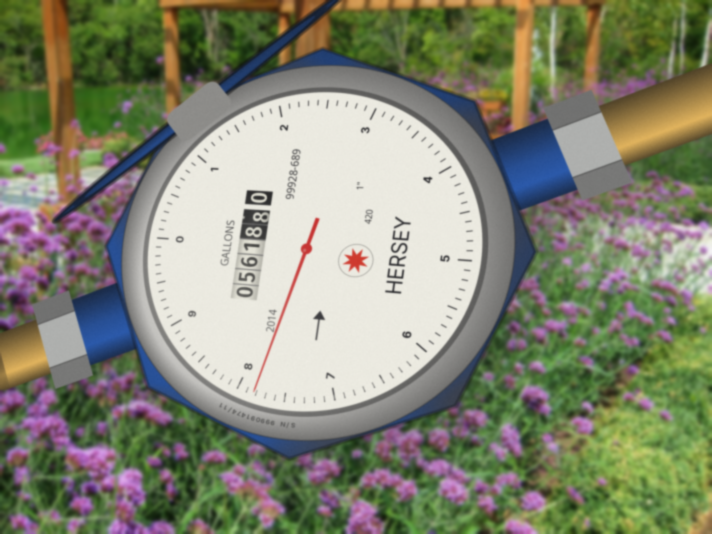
561877.8 gal
